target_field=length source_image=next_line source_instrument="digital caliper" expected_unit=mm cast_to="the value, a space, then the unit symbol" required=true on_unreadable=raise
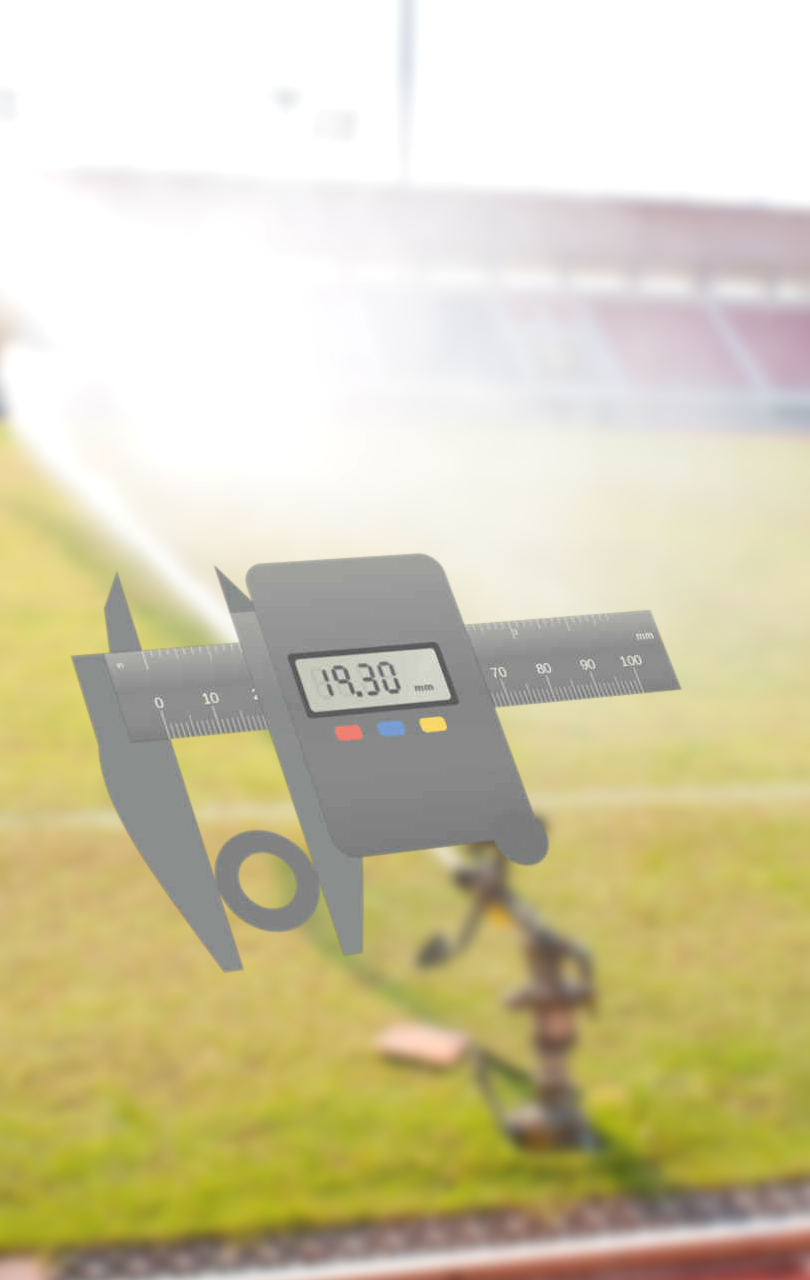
19.30 mm
